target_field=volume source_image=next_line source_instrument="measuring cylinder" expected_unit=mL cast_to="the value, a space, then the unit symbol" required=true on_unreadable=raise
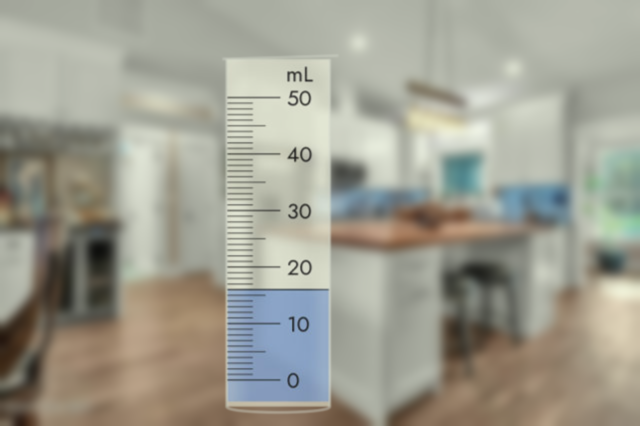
16 mL
